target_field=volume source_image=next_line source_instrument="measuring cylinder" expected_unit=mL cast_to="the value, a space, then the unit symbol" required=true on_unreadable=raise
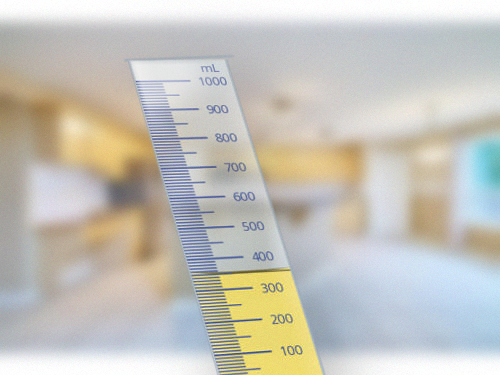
350 mL
